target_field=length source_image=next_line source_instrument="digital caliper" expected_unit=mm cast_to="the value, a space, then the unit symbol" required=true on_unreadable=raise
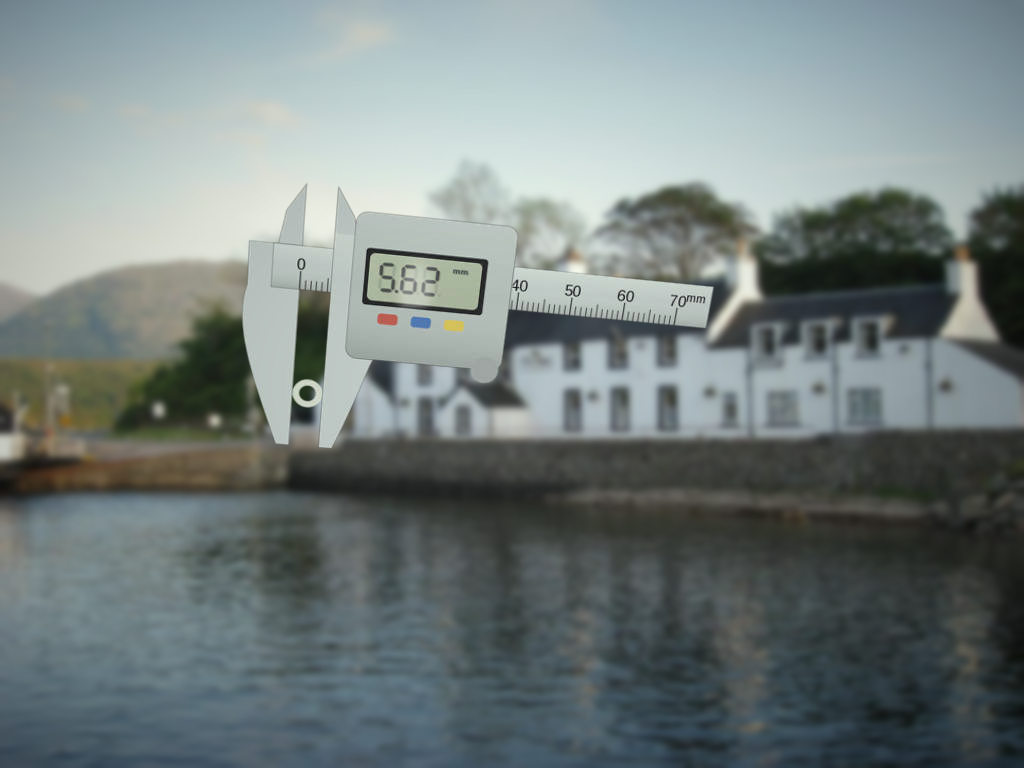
5.62 mm
